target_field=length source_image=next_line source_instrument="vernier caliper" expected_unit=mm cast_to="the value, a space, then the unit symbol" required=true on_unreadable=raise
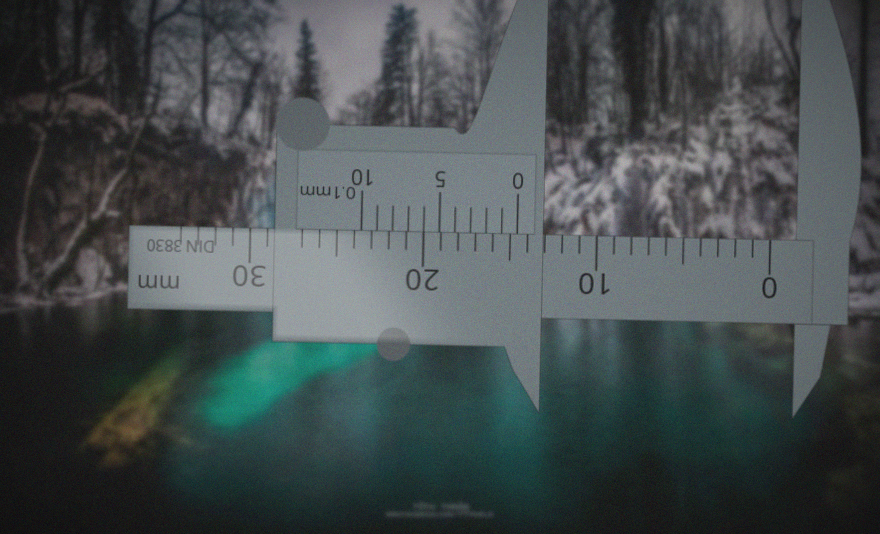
14.6 mm
